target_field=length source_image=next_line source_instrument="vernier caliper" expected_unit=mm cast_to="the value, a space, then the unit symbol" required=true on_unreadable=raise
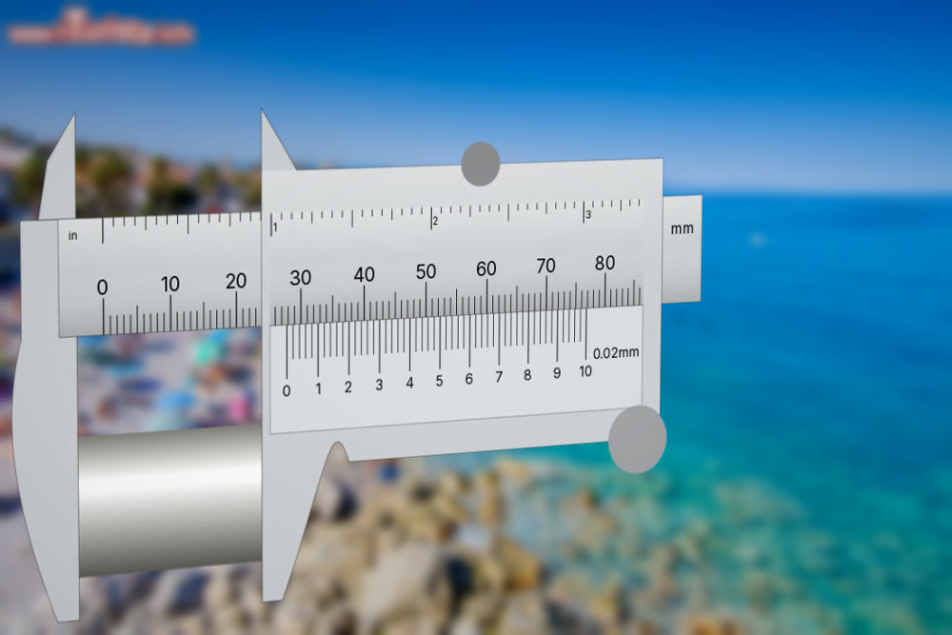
27.8 mm
